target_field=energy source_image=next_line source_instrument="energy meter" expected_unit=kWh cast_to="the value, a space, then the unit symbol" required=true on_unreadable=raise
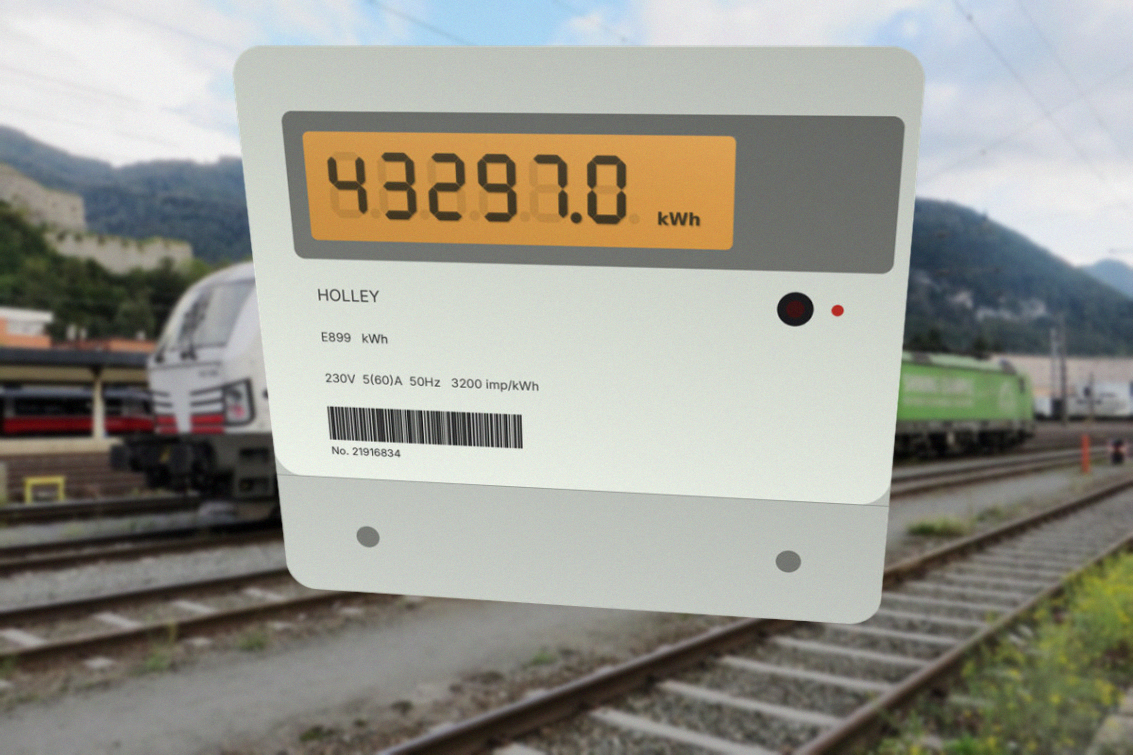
43297.0 kWh
